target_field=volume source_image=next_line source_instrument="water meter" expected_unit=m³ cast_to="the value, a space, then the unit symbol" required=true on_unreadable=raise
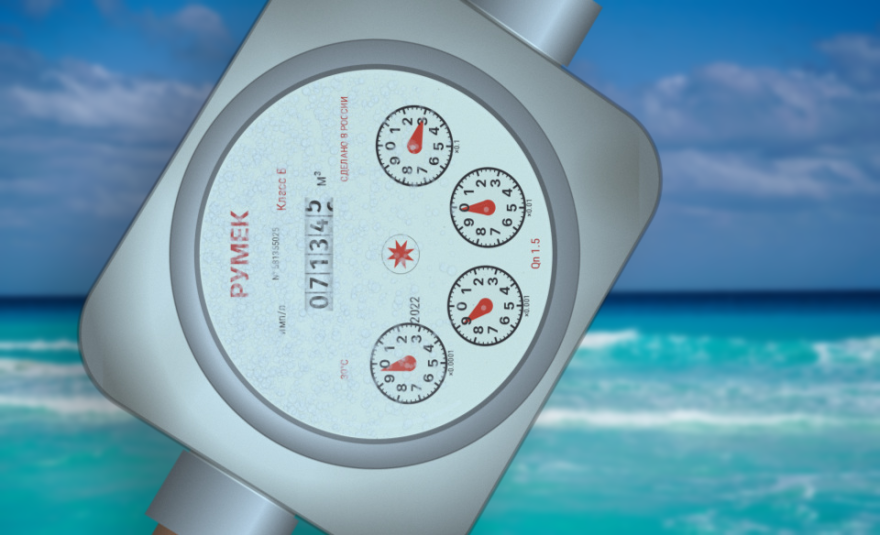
71345.2989 m³
